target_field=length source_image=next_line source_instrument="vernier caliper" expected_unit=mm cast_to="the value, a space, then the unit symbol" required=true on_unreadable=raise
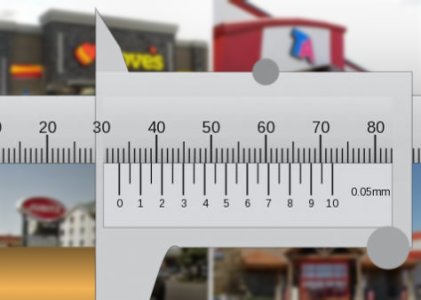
33.2 mm
